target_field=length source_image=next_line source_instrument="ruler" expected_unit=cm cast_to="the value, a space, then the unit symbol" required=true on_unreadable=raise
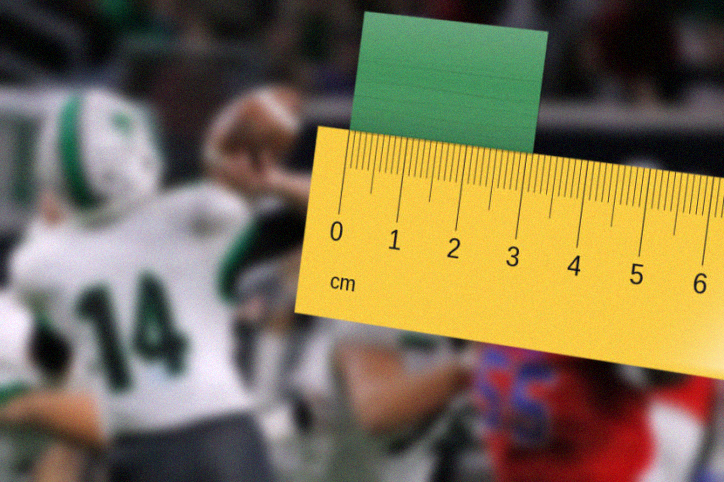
3.1 cm
